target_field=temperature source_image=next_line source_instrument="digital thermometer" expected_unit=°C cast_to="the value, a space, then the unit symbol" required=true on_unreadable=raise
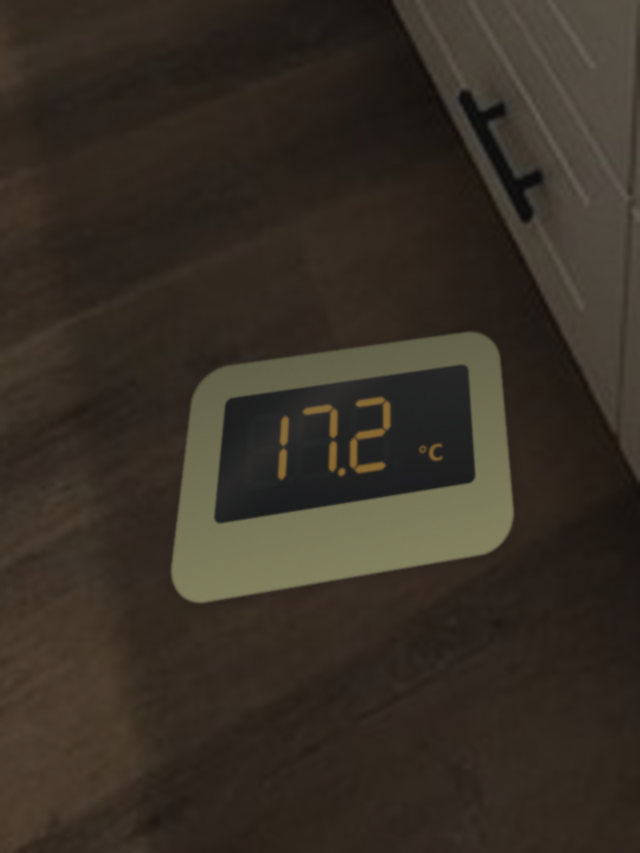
17.2 °C
